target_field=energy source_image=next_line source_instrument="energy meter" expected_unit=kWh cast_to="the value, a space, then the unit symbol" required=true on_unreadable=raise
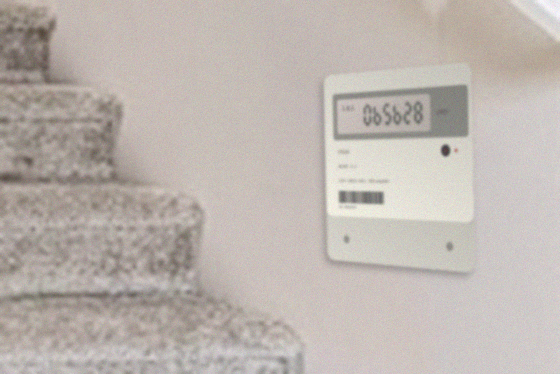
65628 kWh
